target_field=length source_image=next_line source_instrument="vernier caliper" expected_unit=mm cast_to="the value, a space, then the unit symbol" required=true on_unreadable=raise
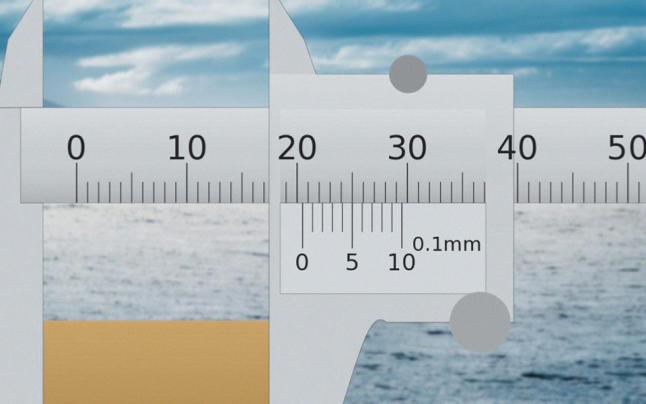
20.5 mm
